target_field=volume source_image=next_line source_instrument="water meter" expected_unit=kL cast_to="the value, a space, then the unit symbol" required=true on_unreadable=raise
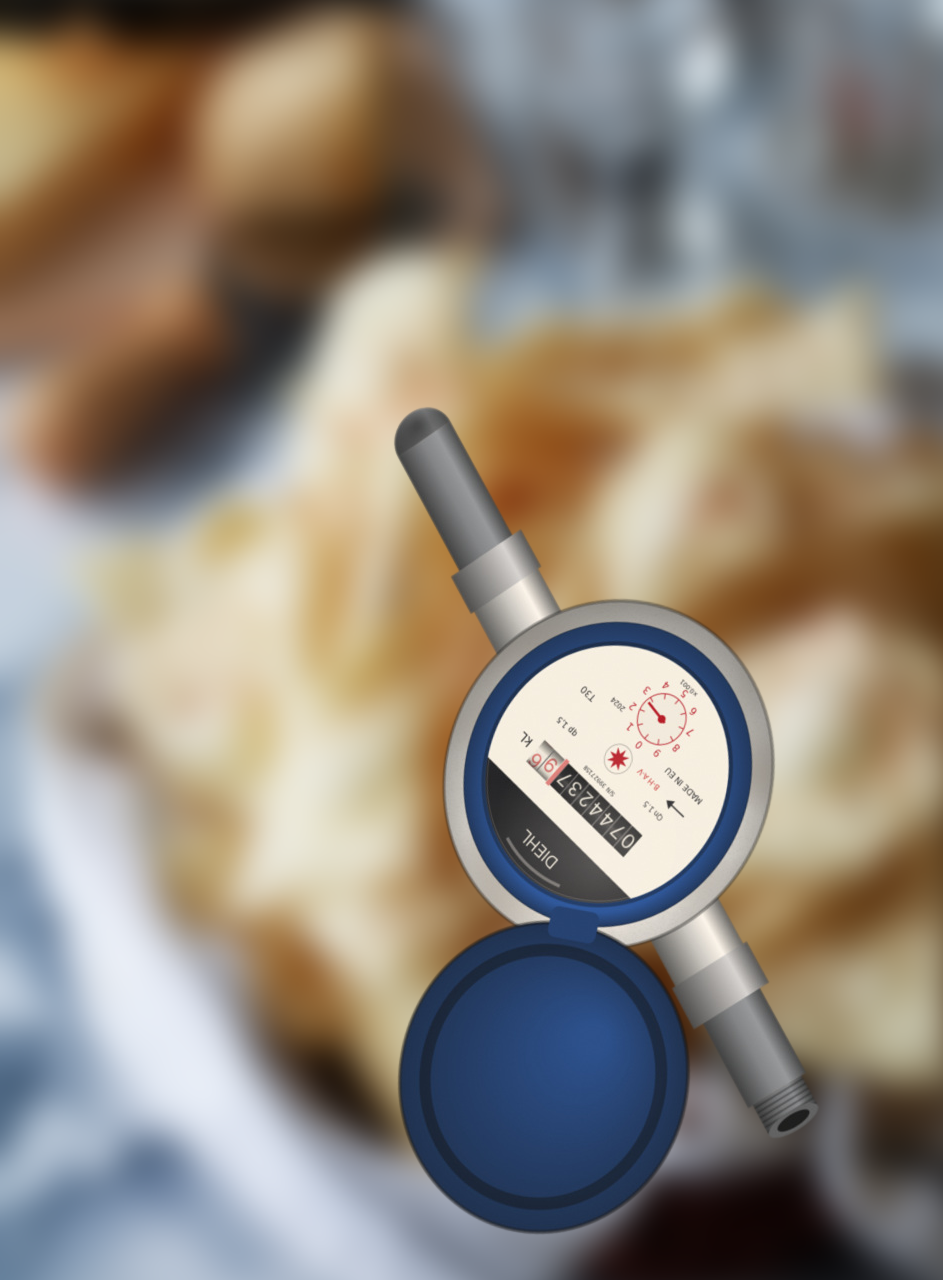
744237.962 kL
